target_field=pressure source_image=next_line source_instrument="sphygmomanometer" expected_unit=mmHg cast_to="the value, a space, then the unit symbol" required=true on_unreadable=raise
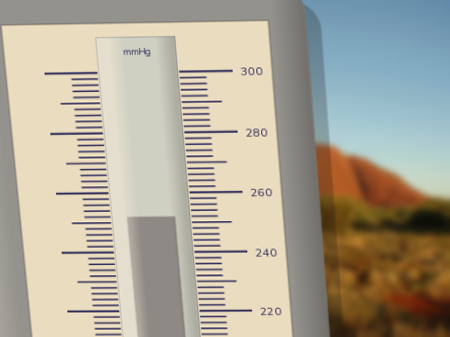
252 mmHg
